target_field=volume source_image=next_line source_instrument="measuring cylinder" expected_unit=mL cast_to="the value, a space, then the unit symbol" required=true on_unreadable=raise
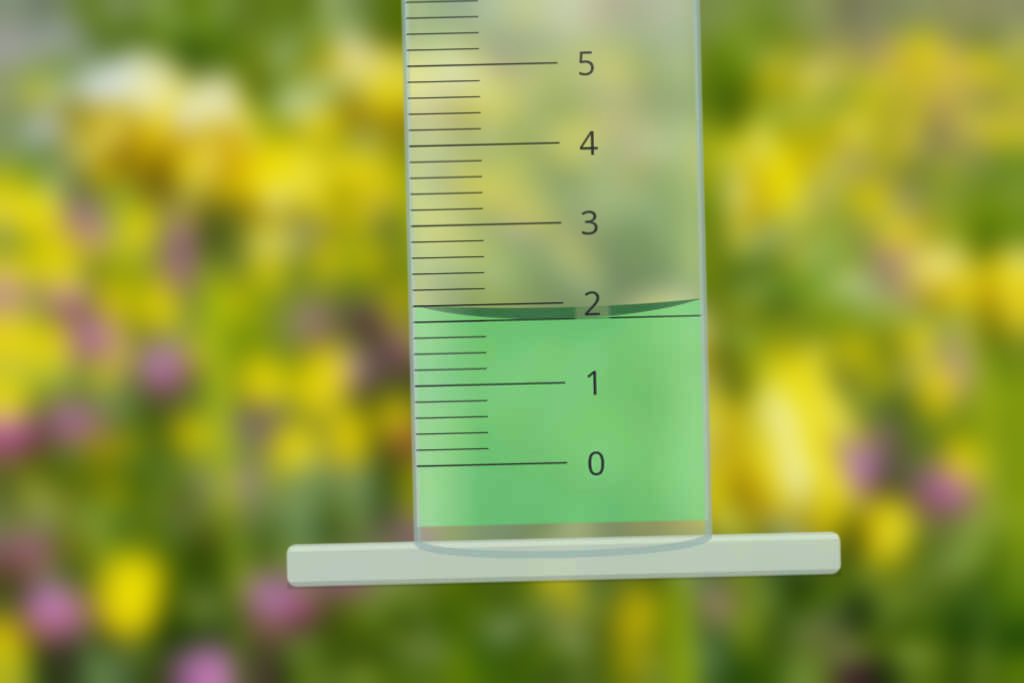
1.8 mL
